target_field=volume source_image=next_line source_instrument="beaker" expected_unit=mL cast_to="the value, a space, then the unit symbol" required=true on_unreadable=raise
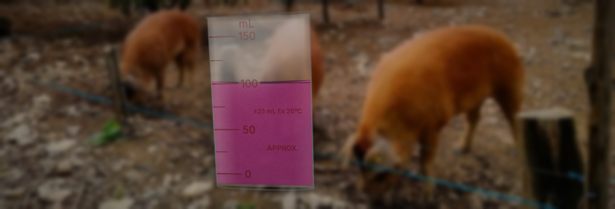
100 mL
